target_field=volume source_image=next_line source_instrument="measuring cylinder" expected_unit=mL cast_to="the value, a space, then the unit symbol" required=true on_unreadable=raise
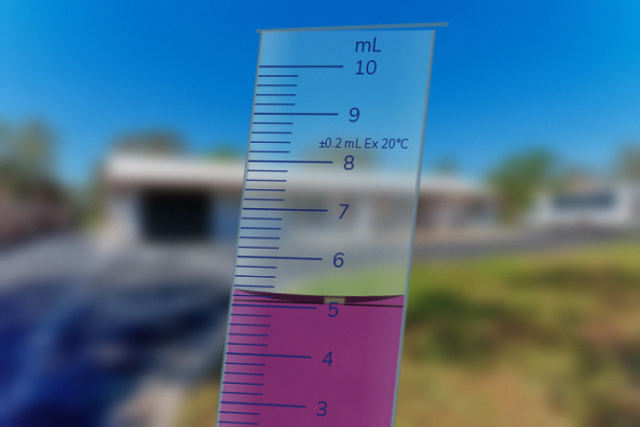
5.1 mL
